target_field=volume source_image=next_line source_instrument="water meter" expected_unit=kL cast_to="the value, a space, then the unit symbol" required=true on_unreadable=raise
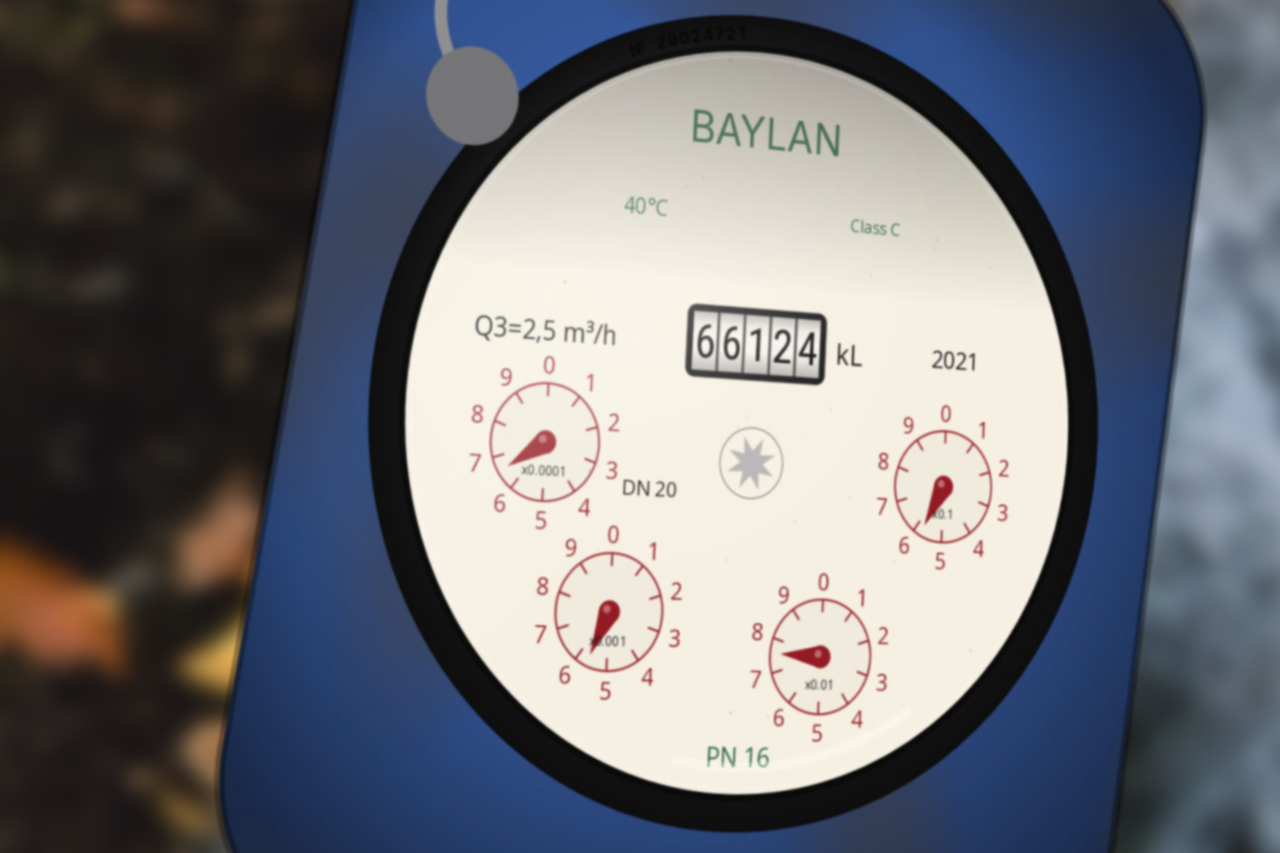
66124.5756 kL
